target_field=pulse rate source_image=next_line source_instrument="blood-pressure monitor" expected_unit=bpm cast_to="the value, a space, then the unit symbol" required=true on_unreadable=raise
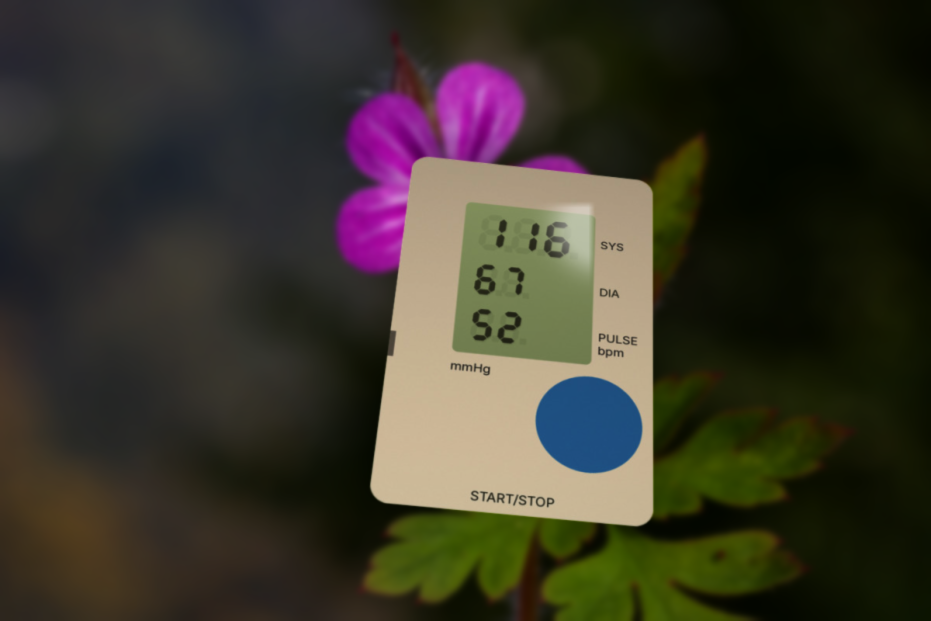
52 bpm
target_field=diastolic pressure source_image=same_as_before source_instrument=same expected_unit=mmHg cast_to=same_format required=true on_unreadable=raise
67 mmHg
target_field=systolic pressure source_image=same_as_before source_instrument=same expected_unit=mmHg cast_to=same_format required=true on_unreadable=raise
116 mmHg
